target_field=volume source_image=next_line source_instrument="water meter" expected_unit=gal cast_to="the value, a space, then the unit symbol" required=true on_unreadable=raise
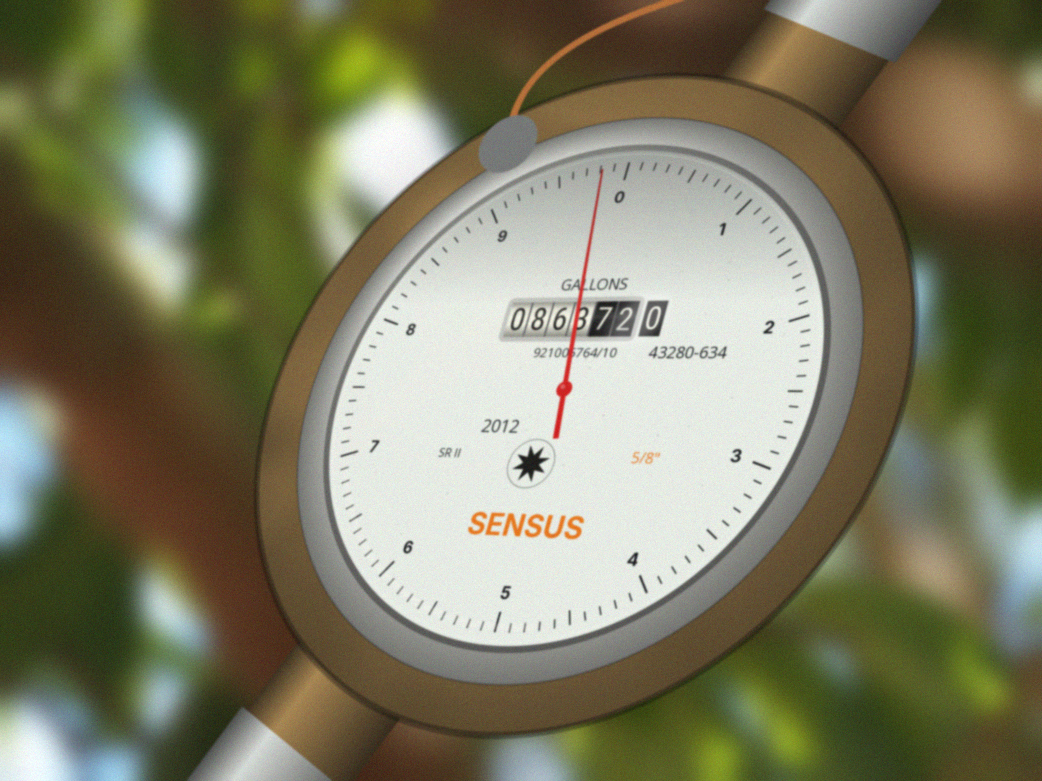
863719.8 gal
